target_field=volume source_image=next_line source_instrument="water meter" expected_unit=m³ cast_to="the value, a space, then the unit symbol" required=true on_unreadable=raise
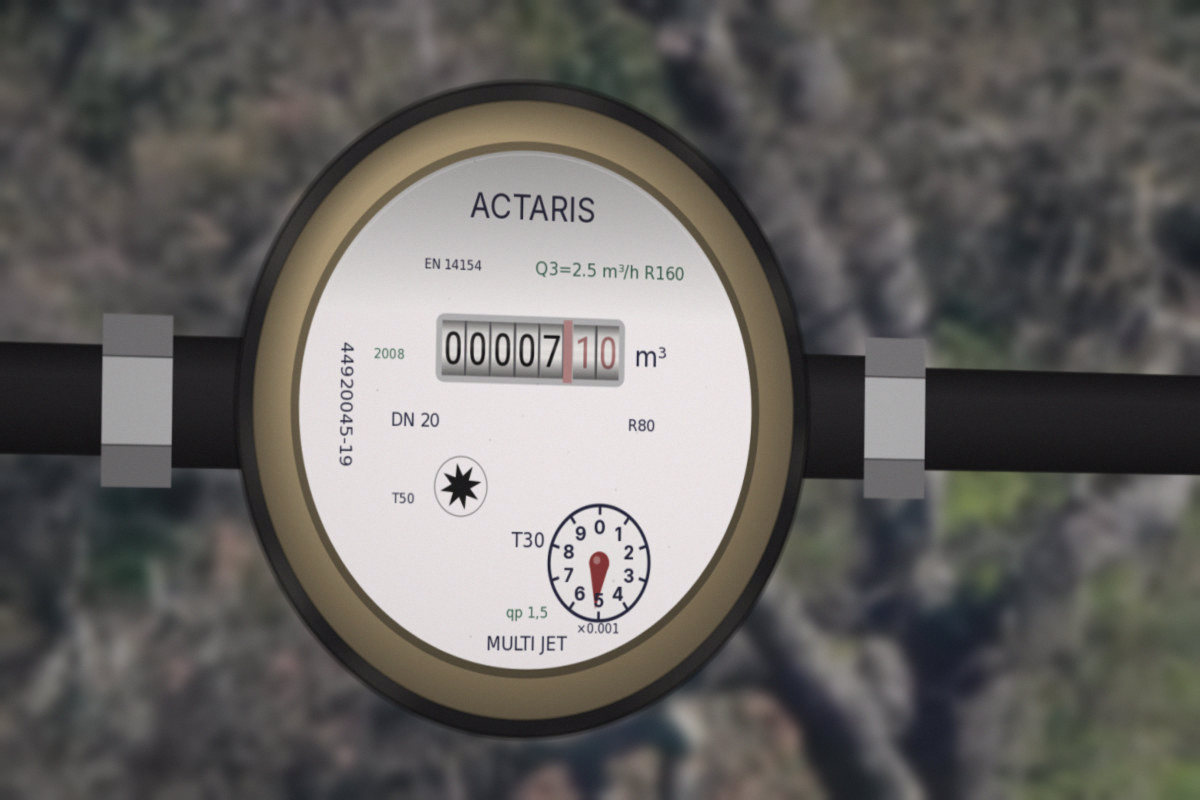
7.105 m³
